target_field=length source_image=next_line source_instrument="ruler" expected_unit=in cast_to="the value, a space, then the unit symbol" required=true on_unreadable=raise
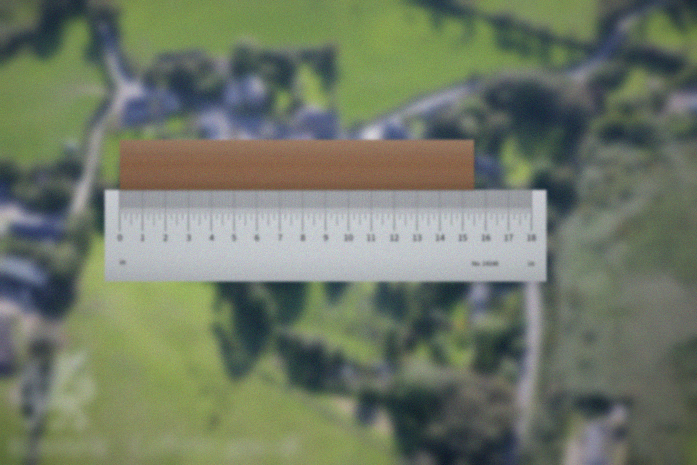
15.5 in
